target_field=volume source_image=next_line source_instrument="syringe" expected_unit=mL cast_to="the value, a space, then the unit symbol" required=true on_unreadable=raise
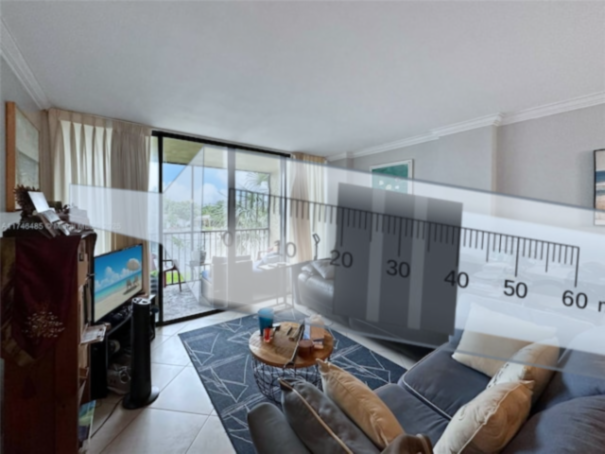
19 mL
